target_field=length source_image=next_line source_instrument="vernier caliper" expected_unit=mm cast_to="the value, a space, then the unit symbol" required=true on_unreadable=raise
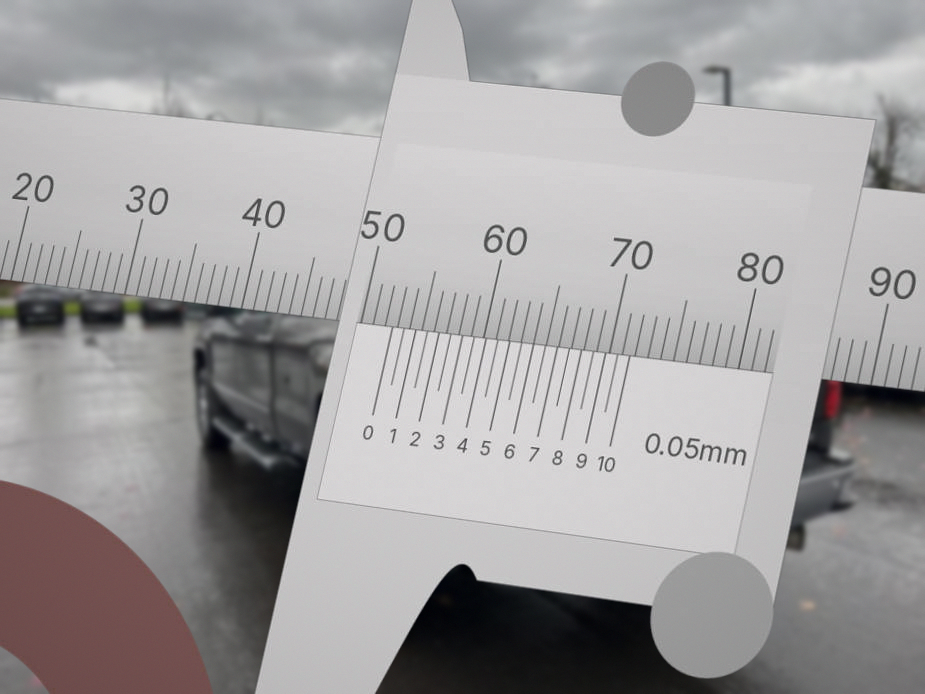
52.6 mm
